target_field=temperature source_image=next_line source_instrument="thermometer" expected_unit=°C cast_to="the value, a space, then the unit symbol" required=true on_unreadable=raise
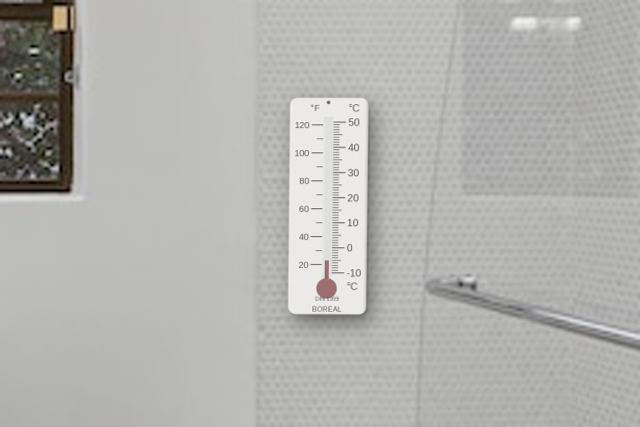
-5 °C
